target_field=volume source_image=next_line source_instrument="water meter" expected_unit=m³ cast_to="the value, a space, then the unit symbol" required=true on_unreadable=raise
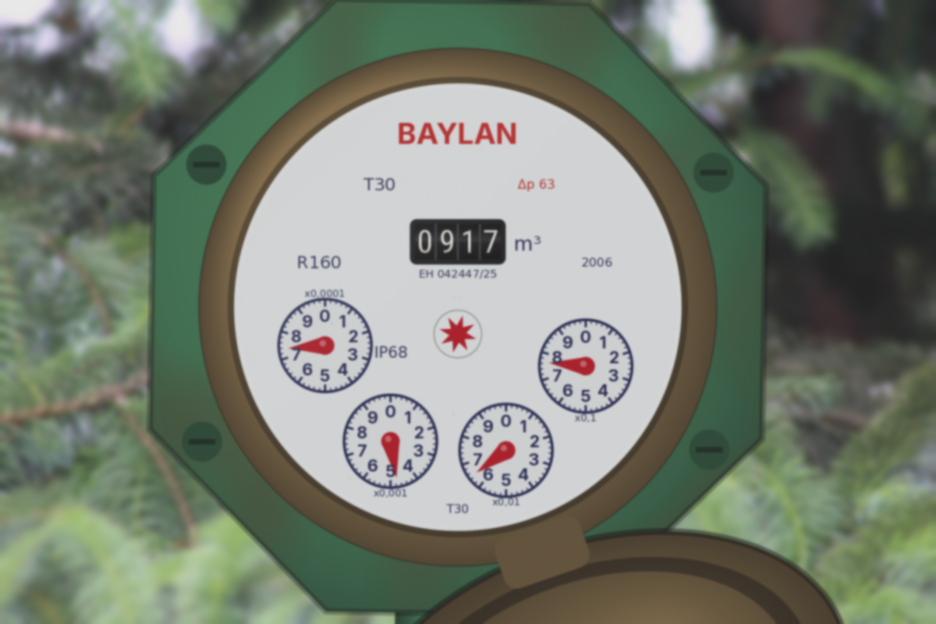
917.7647 m³
